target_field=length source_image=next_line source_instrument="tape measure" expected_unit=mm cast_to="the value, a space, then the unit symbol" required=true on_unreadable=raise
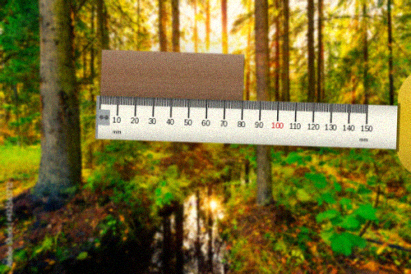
80 mm
